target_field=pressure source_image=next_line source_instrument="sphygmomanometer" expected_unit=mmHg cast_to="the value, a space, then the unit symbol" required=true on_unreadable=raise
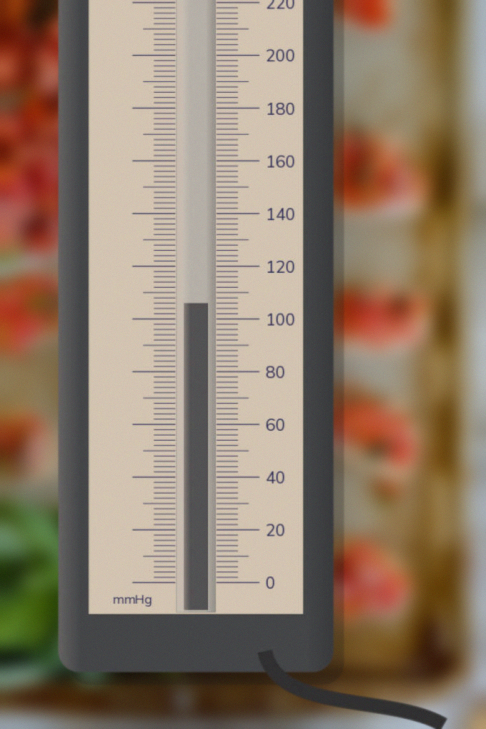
106 mmHg
